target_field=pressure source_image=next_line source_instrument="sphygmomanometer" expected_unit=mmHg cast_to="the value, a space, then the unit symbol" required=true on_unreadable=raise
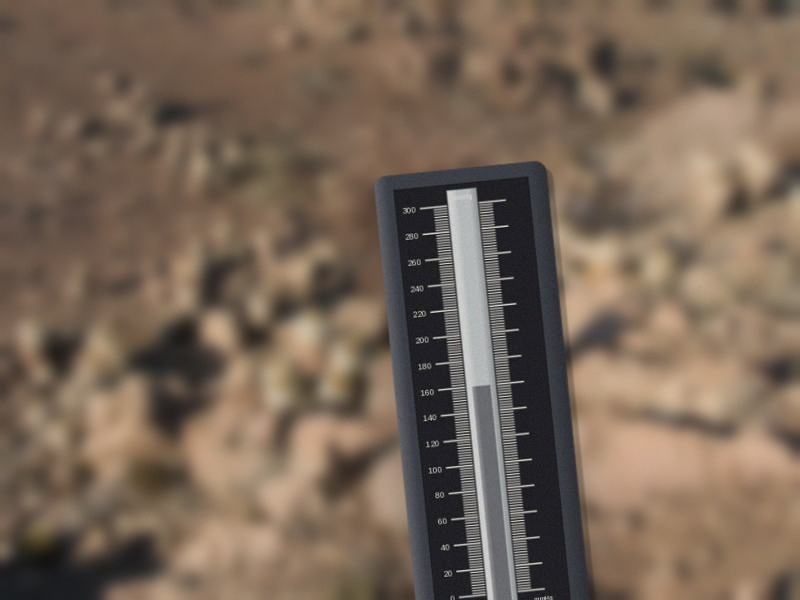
160 mmHg
